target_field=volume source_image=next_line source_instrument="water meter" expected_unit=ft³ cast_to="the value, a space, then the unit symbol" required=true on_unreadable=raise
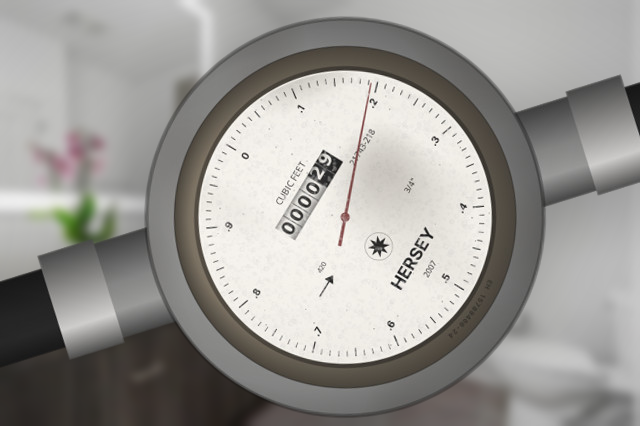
29.19 ft³
